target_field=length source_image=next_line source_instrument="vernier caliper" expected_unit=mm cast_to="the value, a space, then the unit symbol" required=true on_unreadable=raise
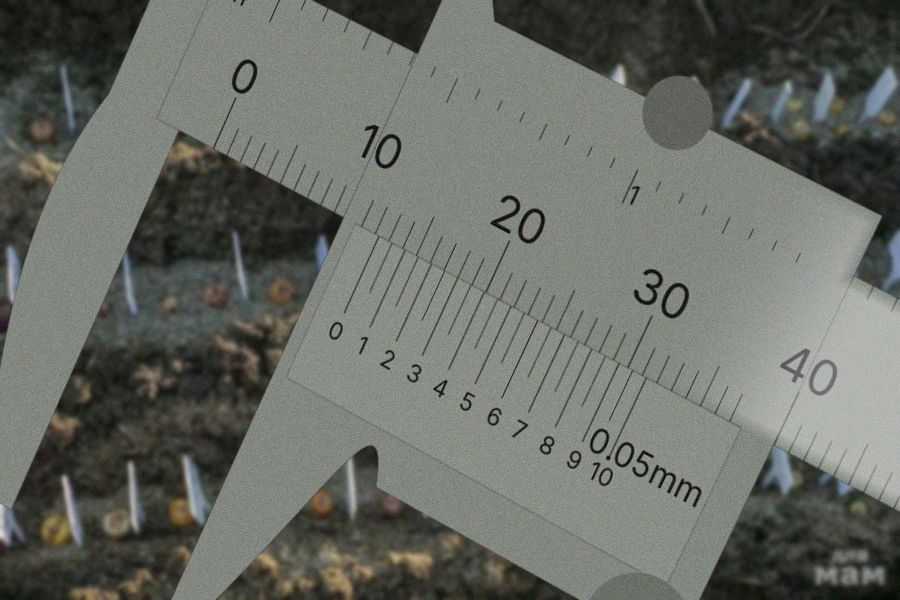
12.3 mm
